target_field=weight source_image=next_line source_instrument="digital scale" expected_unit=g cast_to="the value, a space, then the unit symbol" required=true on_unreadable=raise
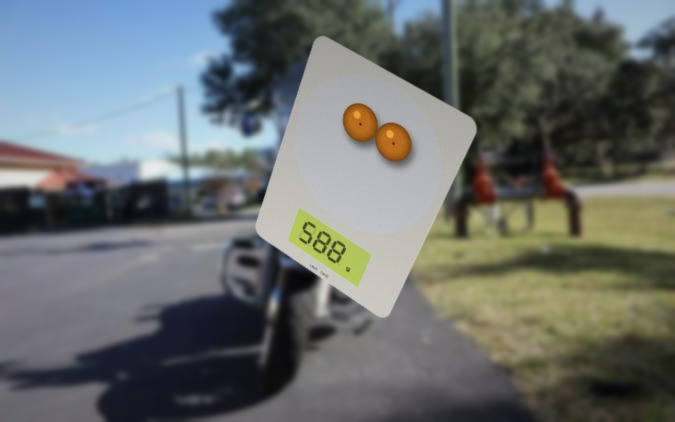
588 g
